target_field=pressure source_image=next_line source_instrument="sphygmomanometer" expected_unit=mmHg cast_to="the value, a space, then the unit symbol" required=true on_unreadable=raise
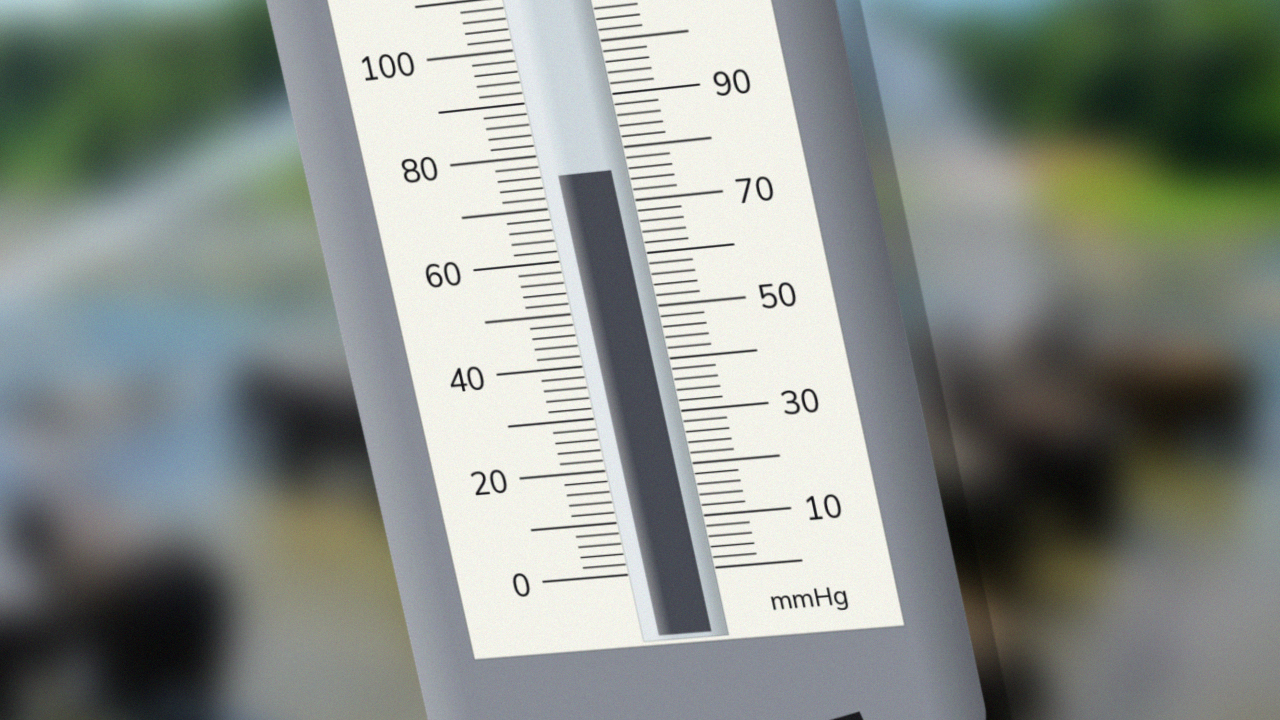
76 mmHg
